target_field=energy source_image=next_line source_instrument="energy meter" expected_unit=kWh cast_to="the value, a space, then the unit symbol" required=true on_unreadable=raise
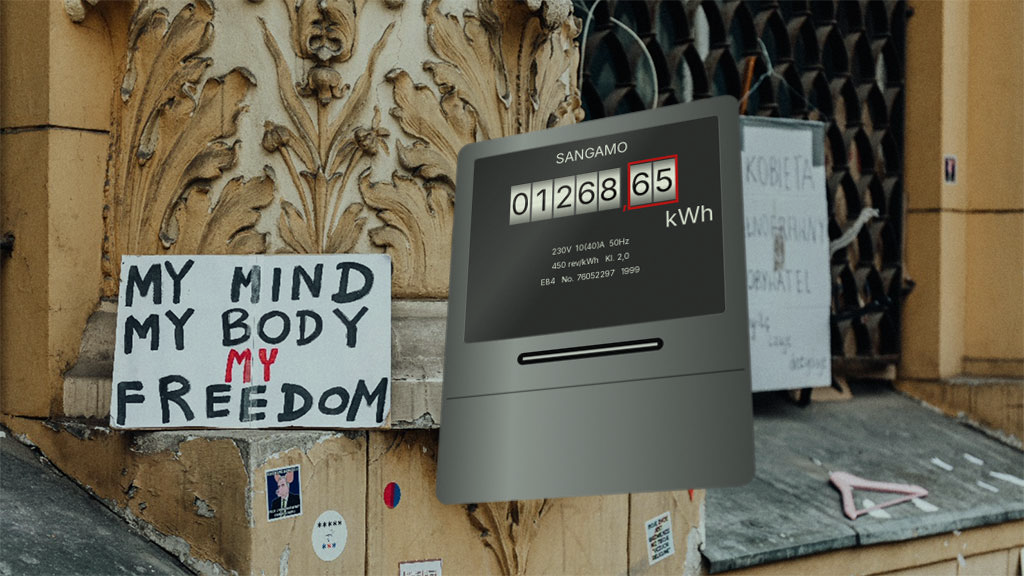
1268.65 kWh
